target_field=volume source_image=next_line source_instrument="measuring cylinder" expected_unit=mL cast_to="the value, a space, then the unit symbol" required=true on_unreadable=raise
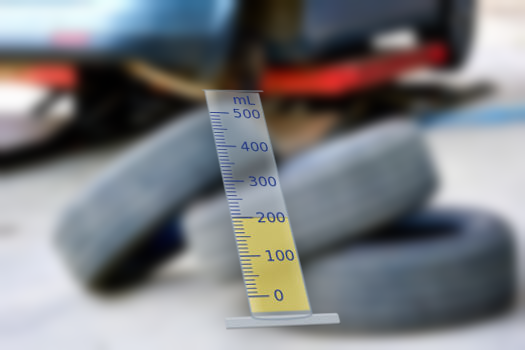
200 mL
